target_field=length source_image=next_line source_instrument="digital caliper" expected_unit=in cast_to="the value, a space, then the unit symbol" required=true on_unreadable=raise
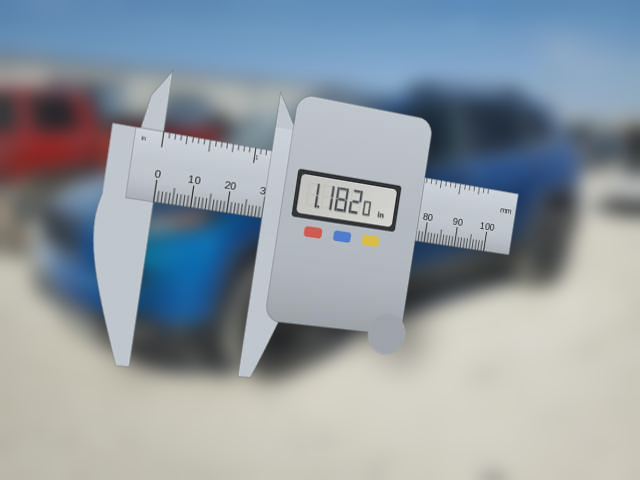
1.1820 in
